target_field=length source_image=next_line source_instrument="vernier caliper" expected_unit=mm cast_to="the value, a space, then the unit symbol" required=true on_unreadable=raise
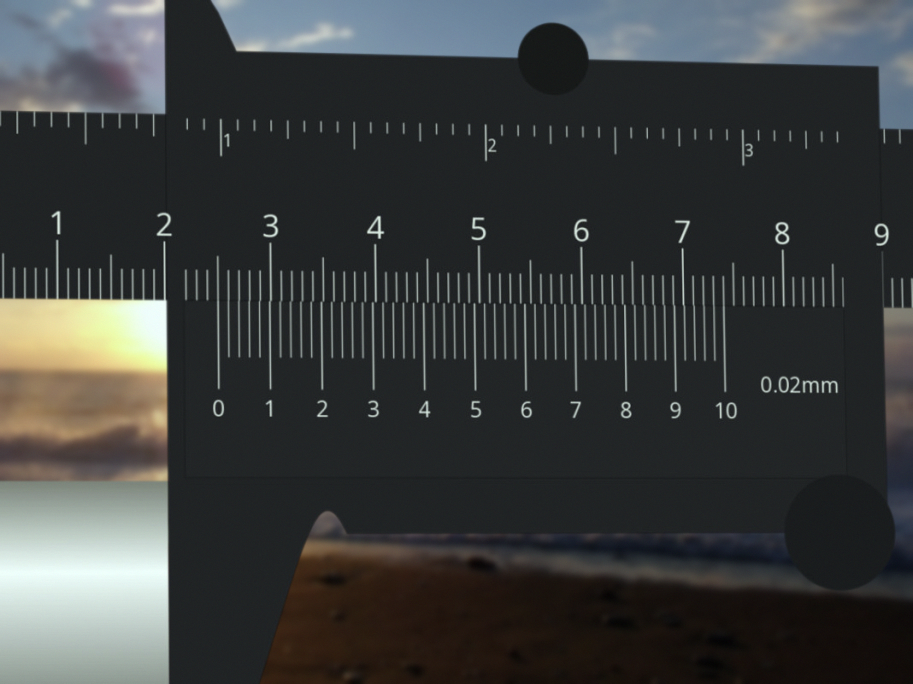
25.0 mm
